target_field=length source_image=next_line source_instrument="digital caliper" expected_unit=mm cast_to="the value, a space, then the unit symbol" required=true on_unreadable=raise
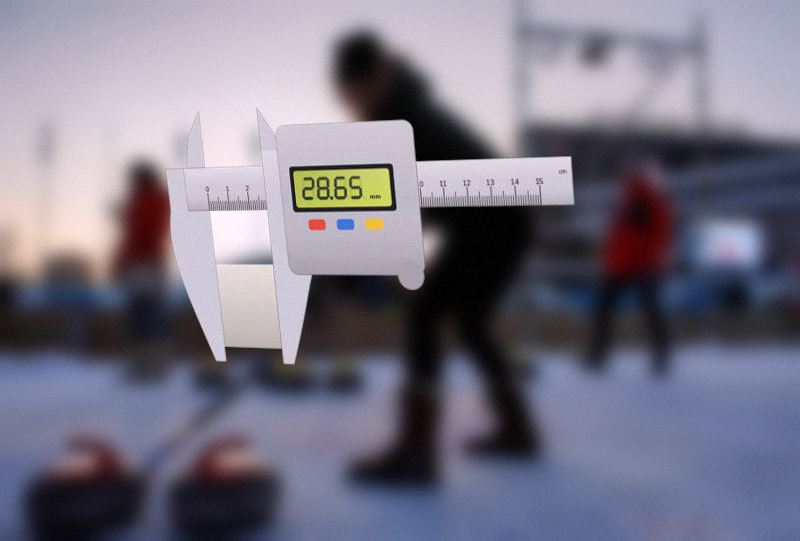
28.65 mm
